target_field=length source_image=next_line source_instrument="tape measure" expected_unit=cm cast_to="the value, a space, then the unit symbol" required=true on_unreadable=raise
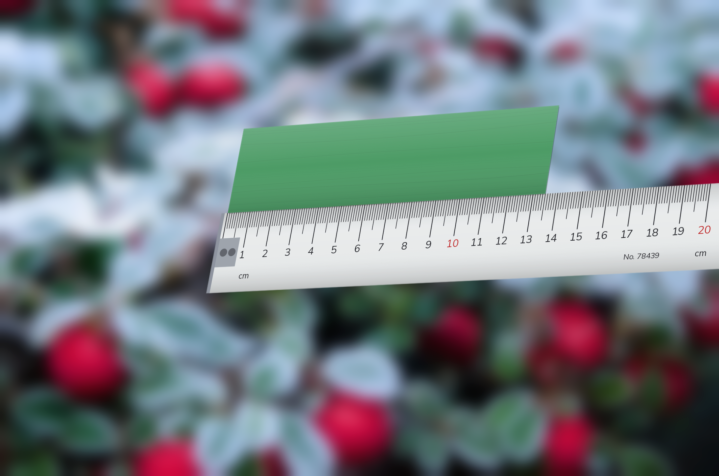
13.5 cm
